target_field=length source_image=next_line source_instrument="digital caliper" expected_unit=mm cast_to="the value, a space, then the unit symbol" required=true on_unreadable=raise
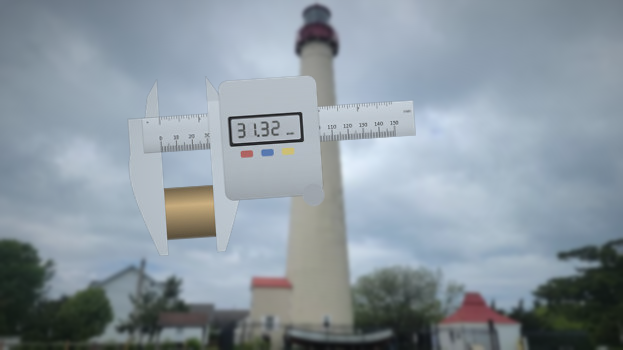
31.32 mm
